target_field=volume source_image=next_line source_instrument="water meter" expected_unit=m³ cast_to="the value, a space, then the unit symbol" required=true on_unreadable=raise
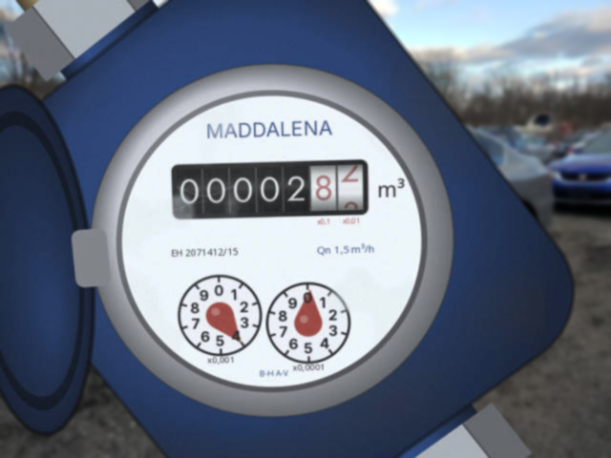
2.8240 m³
